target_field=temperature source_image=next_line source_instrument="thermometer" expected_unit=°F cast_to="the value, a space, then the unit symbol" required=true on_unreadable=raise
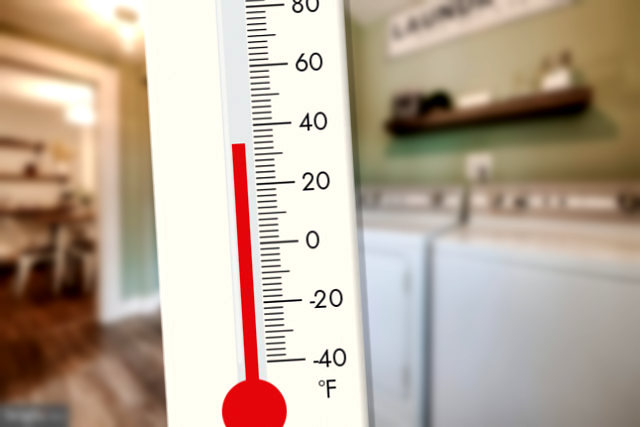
34 °F
